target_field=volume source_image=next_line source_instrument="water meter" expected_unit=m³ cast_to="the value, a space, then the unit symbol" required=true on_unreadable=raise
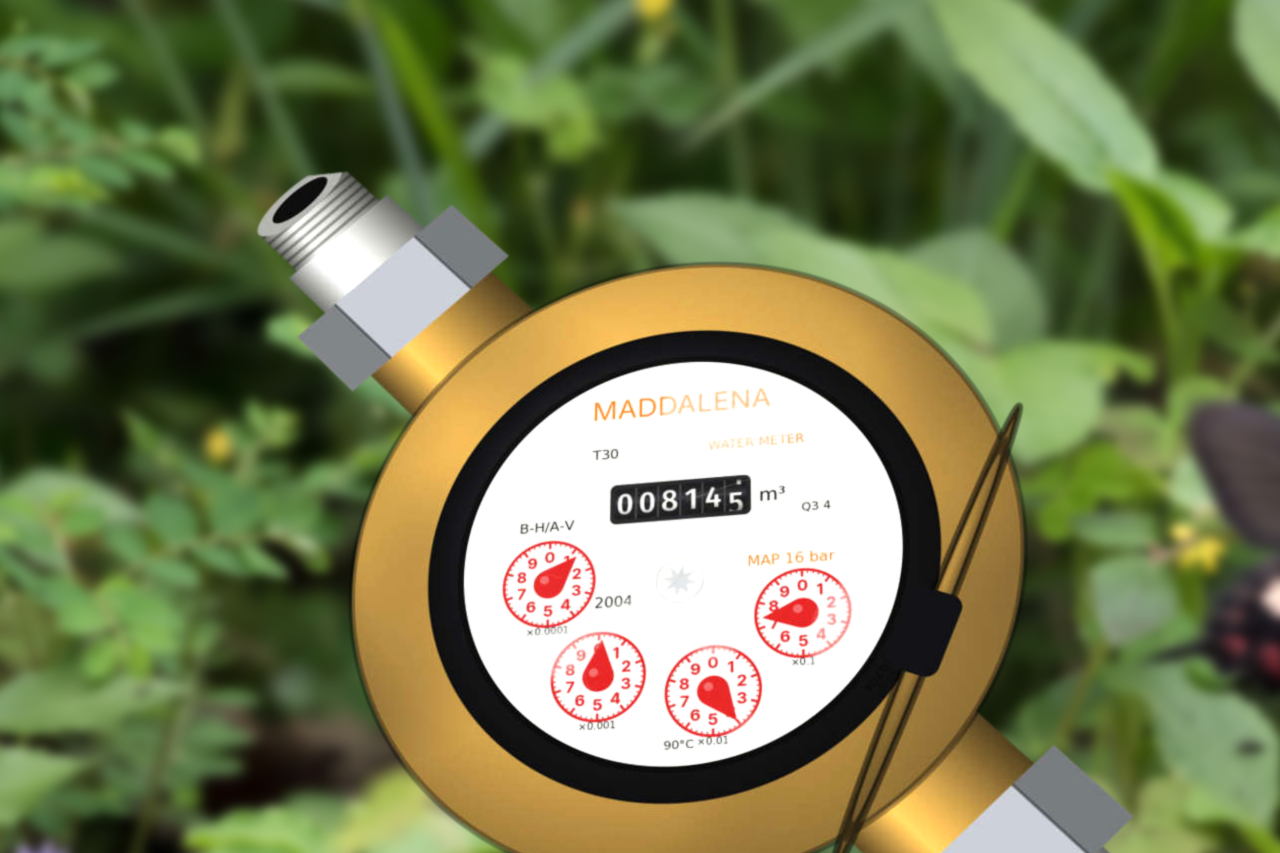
8144.7401 m³
